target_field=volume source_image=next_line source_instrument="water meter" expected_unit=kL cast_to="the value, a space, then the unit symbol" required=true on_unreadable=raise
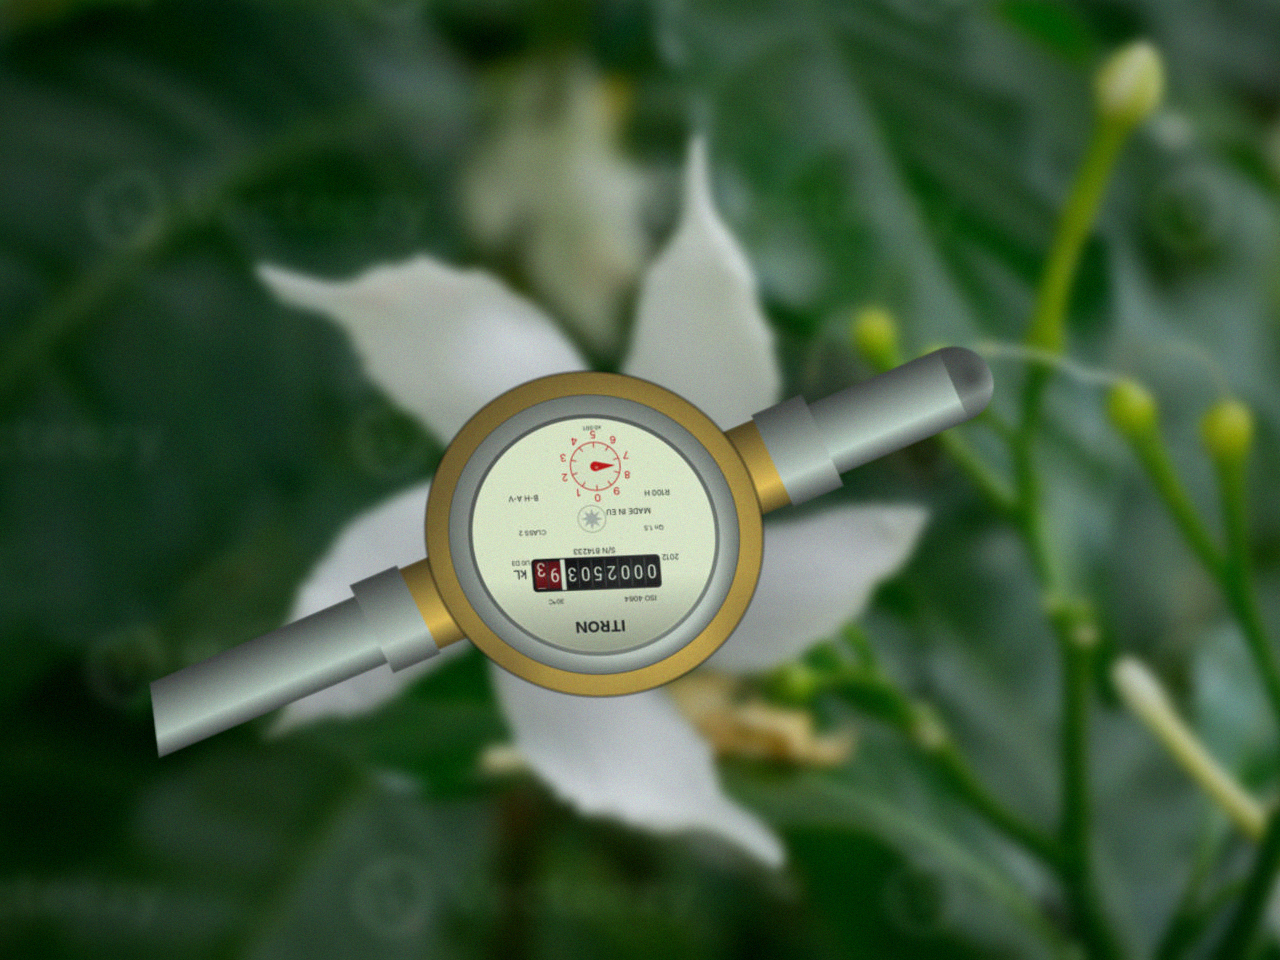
2503.927 kL
